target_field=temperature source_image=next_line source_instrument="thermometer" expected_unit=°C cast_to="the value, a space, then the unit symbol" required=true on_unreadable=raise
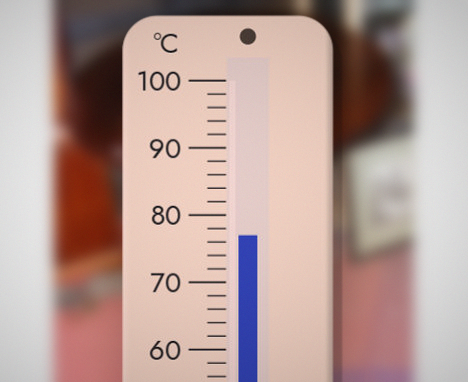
77 °C
